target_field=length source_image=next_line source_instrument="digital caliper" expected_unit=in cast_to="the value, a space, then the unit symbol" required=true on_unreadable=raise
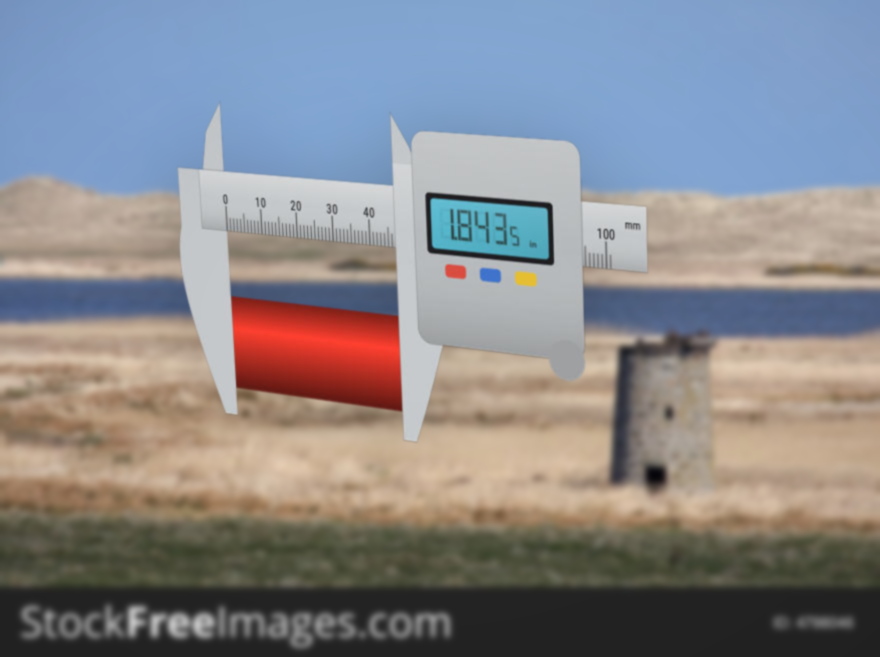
1.8435 in
